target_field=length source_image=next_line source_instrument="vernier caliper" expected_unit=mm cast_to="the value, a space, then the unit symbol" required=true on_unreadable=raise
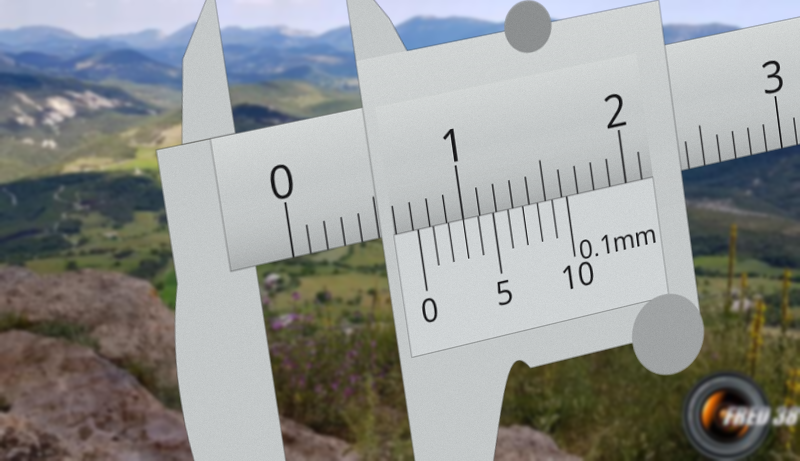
7.3 mm
